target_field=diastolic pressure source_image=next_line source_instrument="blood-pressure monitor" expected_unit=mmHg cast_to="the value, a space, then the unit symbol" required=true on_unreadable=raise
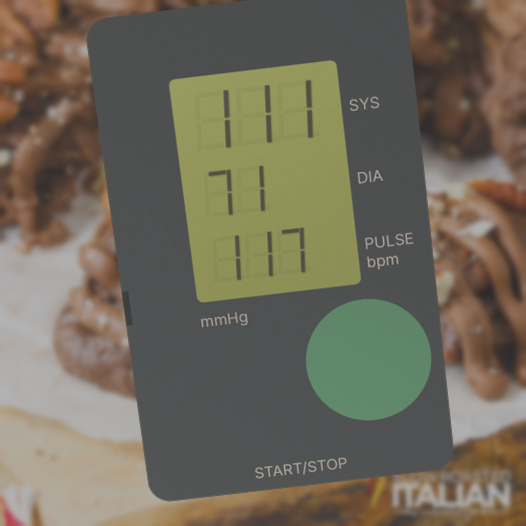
71 mmHg
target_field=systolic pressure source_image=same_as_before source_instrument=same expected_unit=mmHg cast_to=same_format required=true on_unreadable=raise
111 mmHg
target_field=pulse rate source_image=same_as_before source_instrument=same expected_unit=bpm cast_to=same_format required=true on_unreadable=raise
117 bpm
